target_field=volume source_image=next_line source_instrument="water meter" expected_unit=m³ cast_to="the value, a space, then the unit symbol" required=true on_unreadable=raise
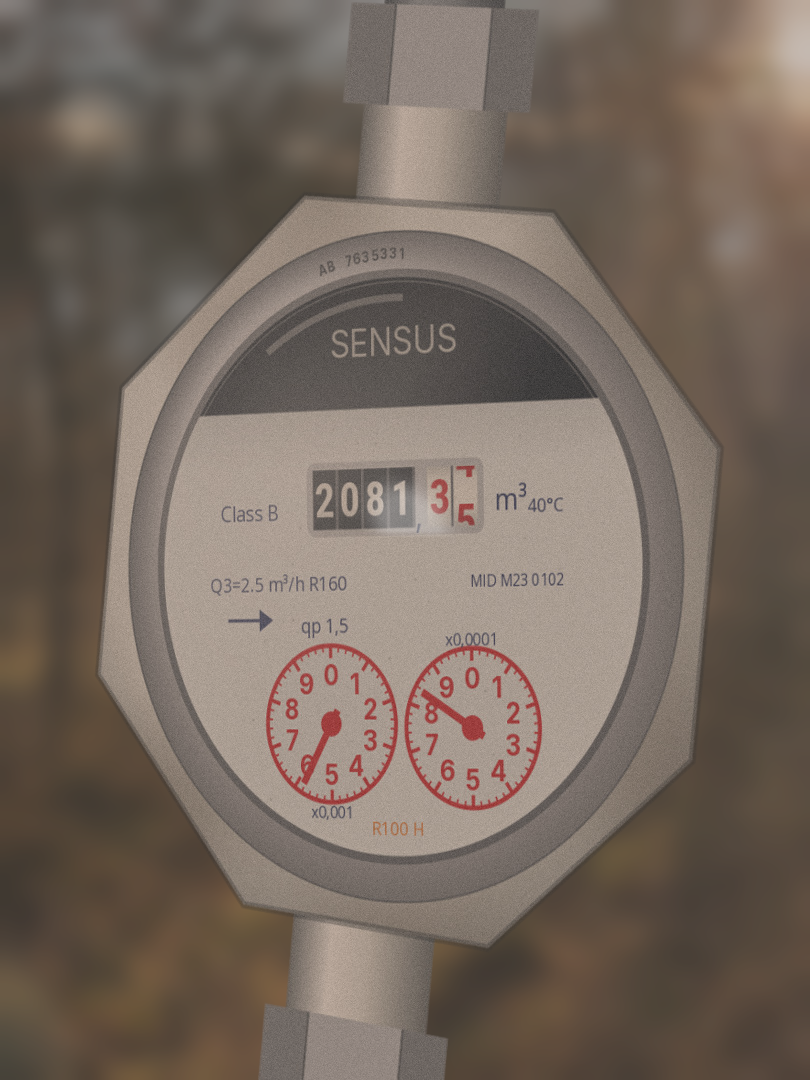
2081.3458 m³
